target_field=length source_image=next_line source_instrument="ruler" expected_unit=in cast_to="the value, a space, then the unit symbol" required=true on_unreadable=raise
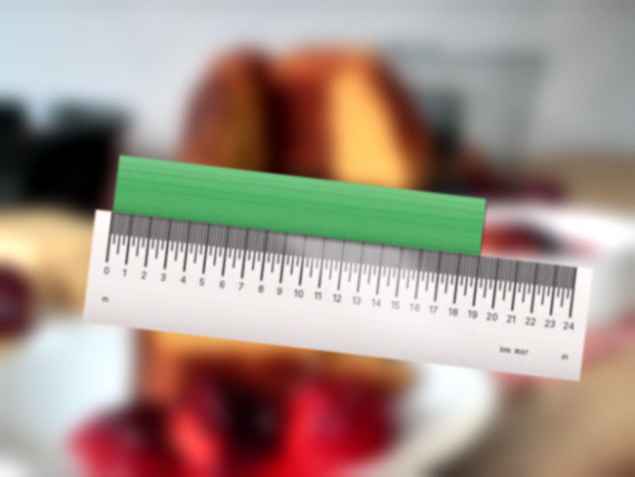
19 in
